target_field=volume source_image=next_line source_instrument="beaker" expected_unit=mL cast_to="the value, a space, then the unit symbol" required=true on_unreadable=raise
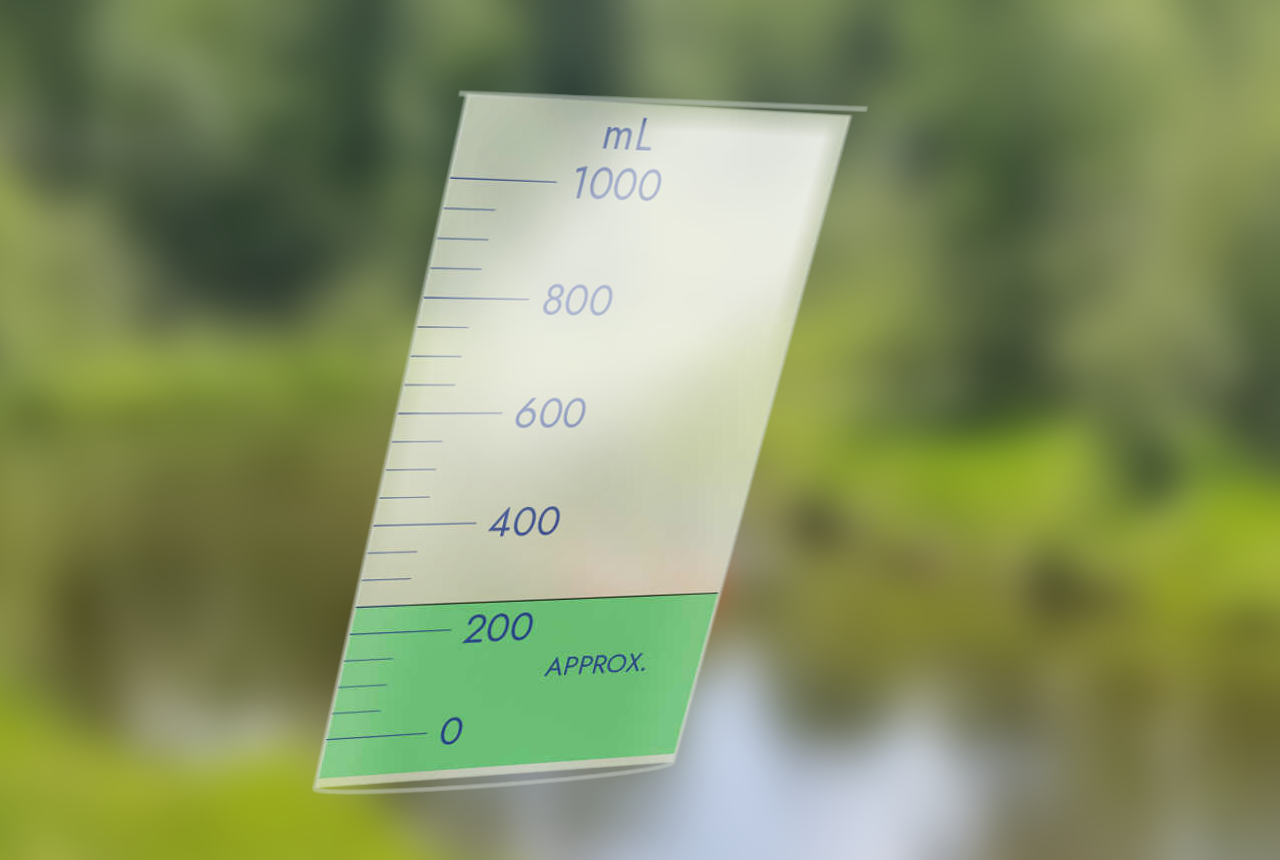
250 mL
